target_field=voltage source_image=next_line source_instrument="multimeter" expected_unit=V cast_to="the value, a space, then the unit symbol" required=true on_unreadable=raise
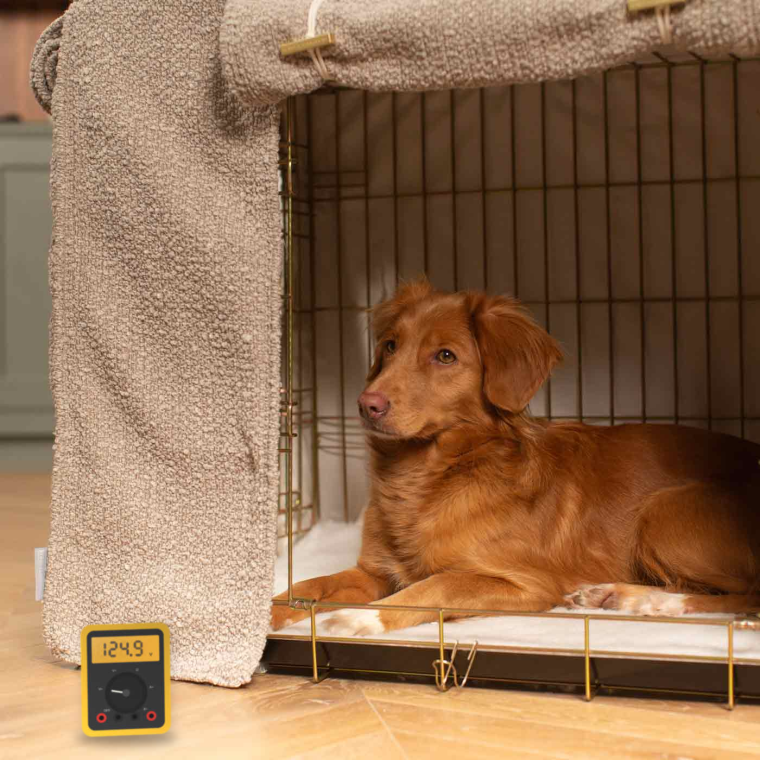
124.9 V
